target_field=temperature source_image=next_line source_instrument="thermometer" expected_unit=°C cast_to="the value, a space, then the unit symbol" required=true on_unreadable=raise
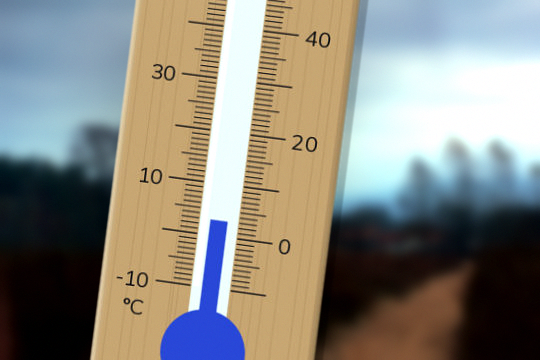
3 °C
